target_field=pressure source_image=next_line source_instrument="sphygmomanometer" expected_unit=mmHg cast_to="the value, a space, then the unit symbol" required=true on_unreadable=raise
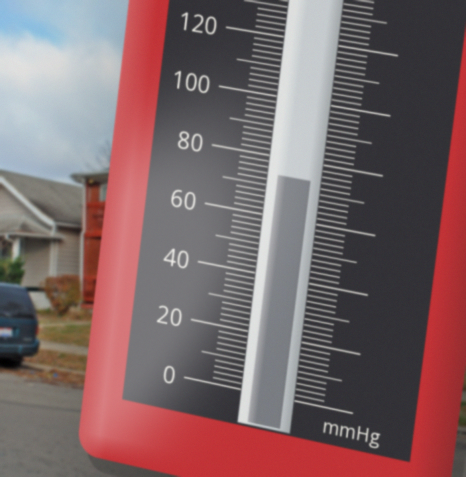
74 mmHg
